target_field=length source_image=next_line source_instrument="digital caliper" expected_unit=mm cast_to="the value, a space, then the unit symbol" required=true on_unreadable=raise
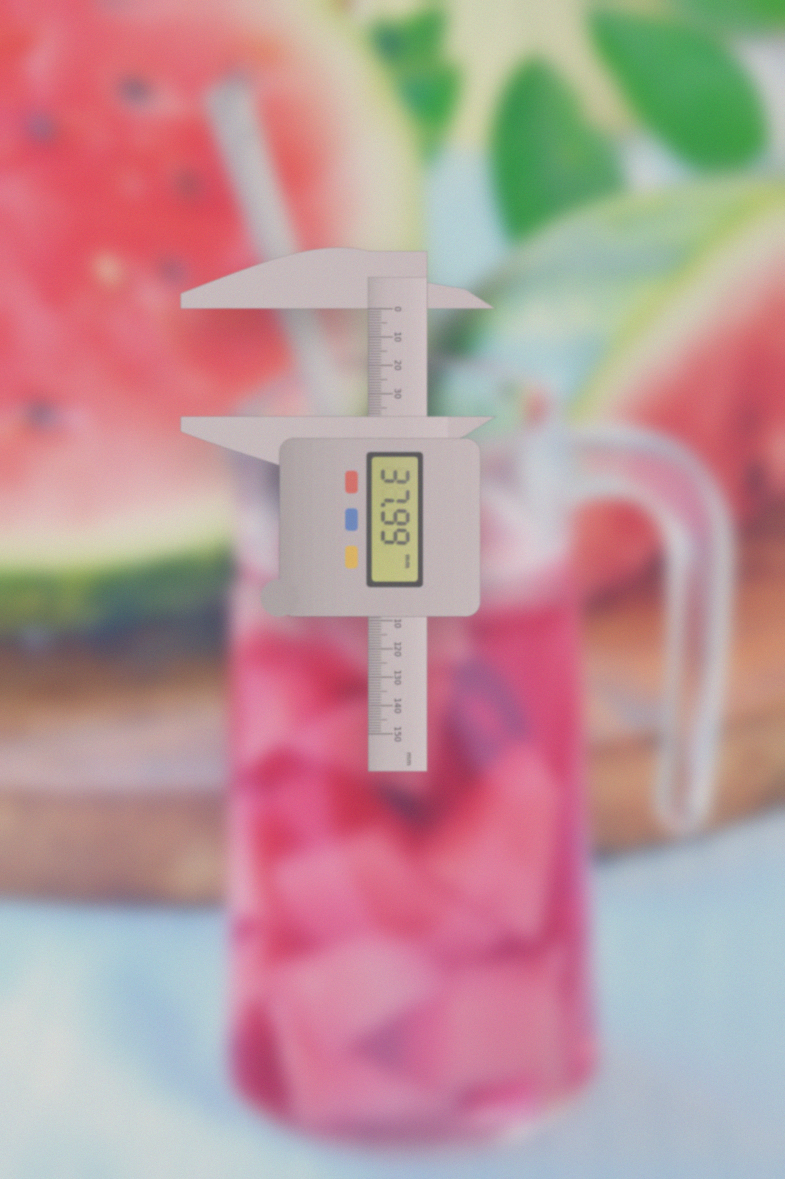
37.99 mm
